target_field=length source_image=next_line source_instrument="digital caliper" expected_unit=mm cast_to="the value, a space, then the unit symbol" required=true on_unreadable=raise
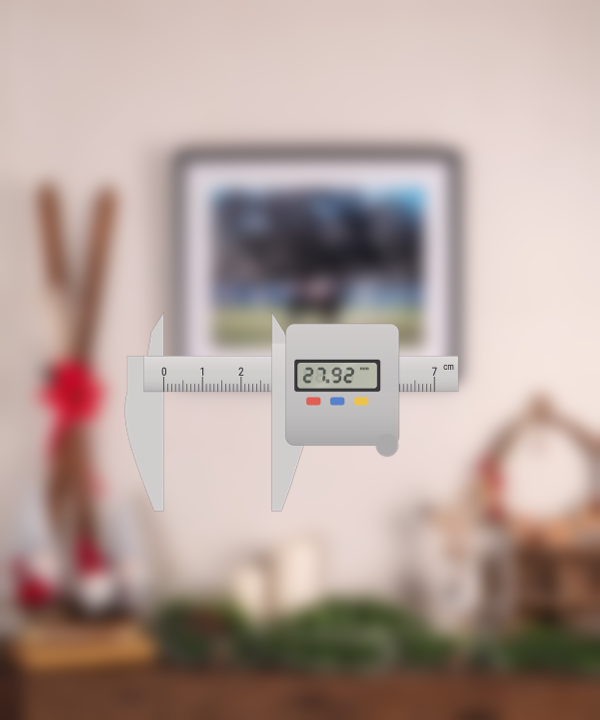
27.92 mm
